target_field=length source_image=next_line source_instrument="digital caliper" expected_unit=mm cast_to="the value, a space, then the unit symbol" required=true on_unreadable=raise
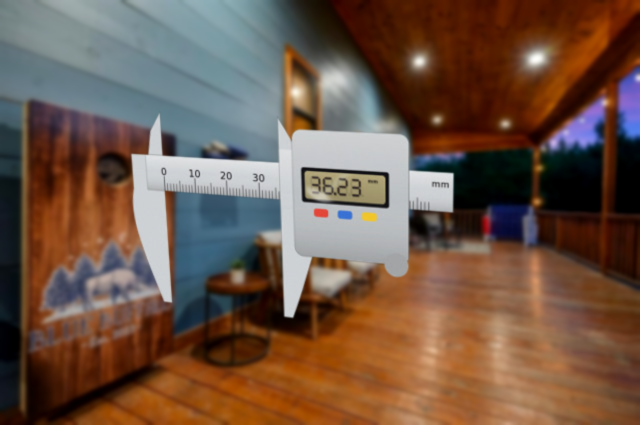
36.23 mm
